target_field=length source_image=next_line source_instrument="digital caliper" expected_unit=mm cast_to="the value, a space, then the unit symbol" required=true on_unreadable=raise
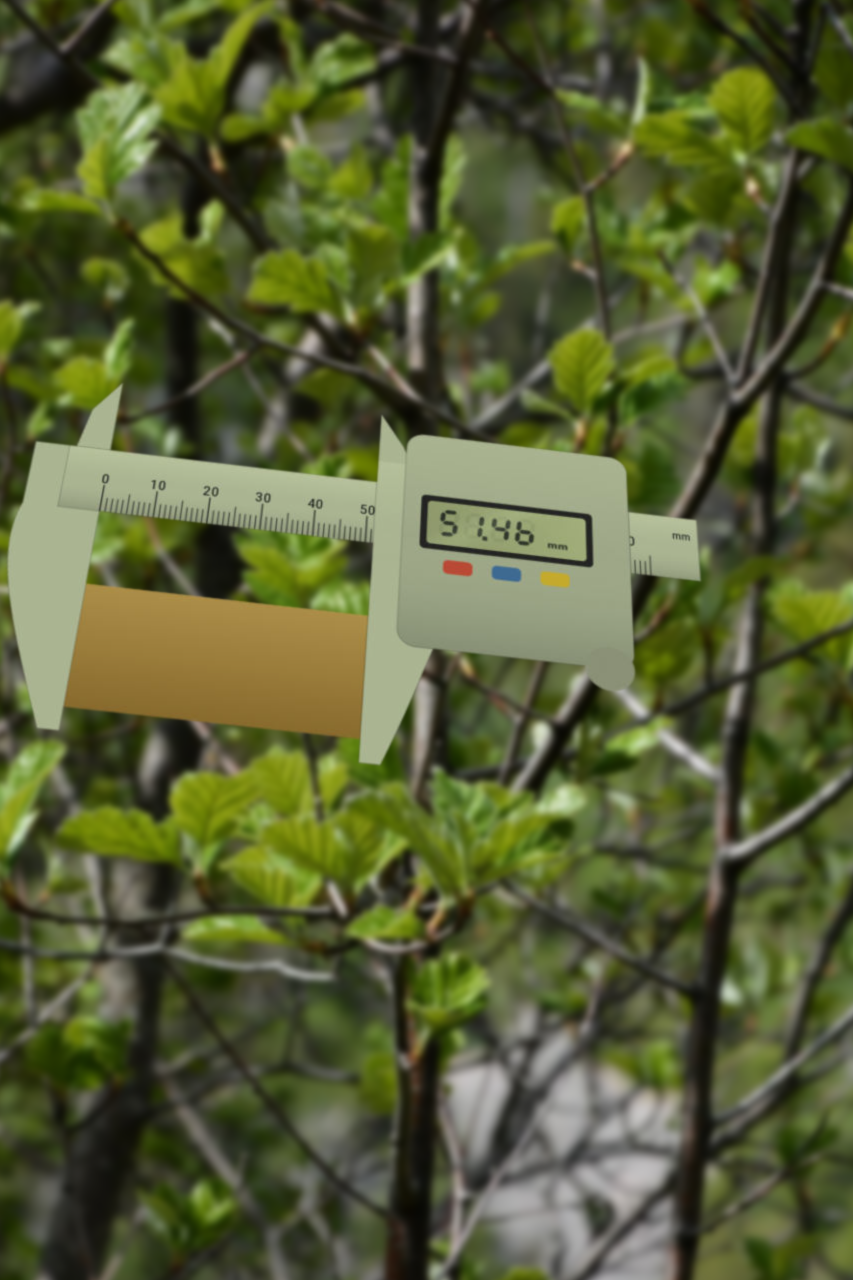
51.46 mm
